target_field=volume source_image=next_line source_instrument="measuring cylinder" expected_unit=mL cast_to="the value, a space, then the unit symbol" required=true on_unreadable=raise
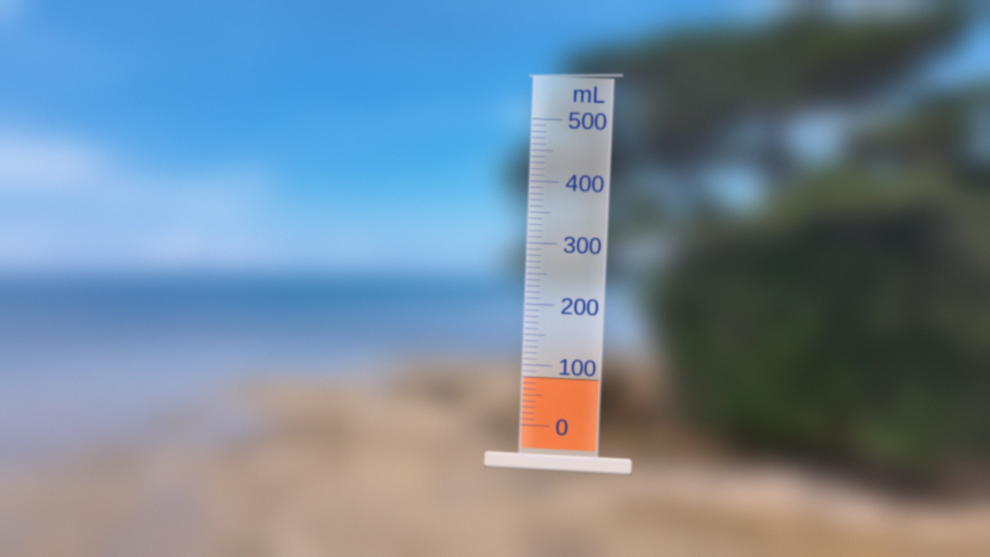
80 mL
